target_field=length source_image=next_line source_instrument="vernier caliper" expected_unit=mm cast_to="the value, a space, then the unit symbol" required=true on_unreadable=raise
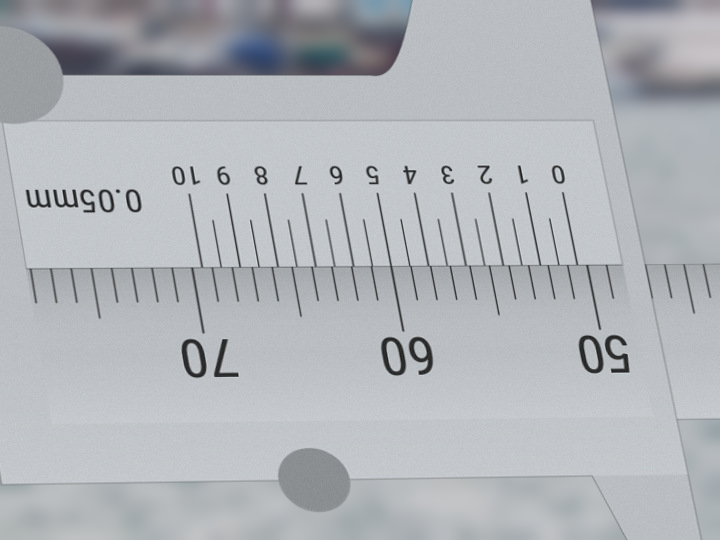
50.5 mm
